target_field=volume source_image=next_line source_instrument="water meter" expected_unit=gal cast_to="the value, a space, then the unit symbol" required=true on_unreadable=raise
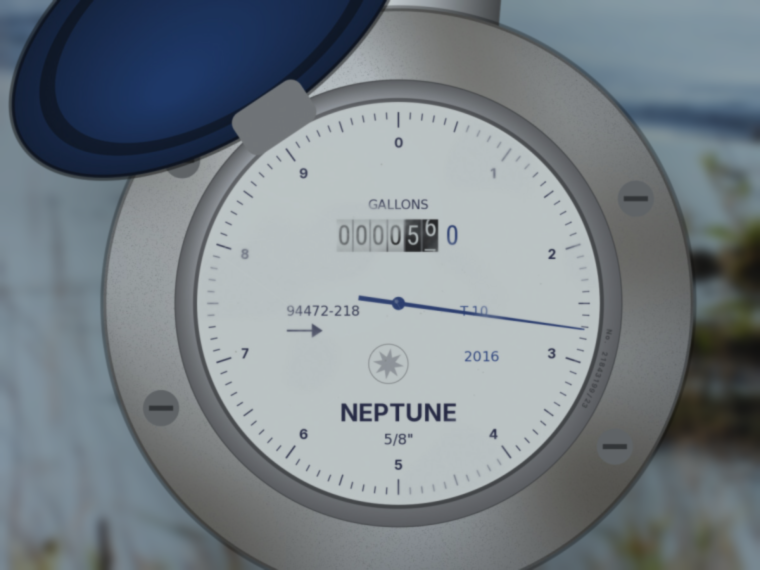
562.7 gal
